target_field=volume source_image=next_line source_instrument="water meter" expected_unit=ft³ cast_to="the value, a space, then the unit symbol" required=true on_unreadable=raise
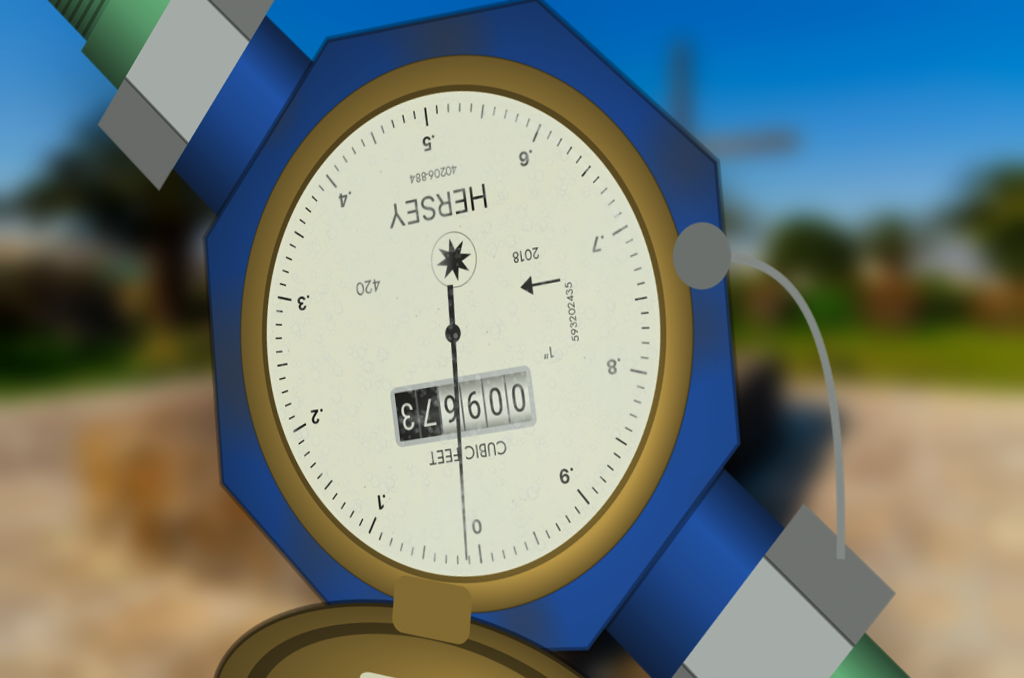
9673.01 ft³
